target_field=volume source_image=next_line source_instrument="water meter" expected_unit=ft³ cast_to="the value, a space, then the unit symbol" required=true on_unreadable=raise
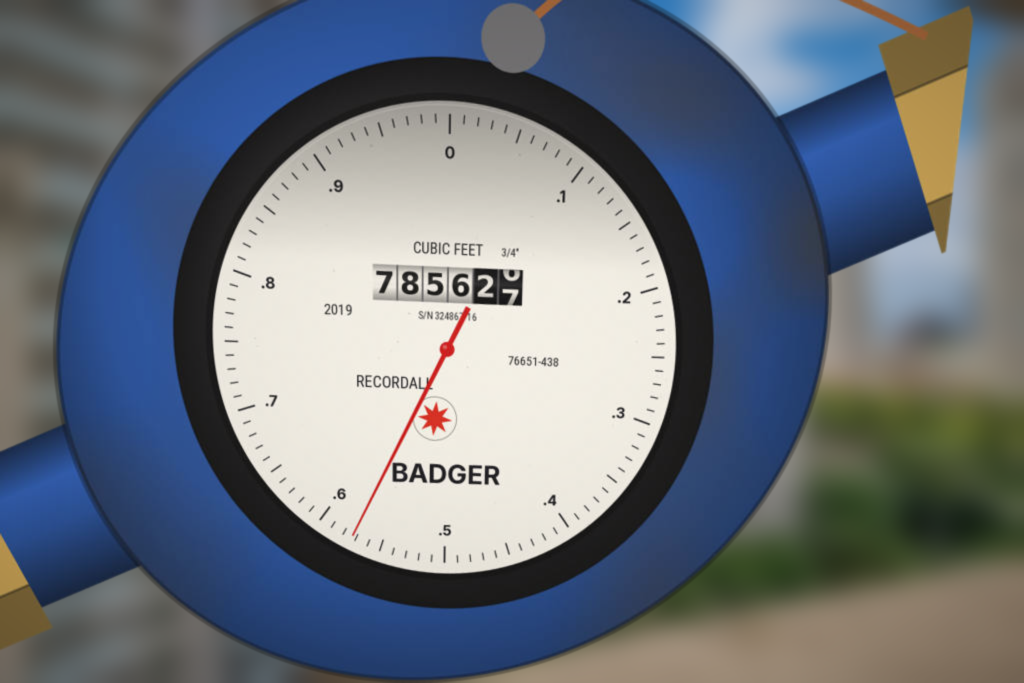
785626.57 ft³
